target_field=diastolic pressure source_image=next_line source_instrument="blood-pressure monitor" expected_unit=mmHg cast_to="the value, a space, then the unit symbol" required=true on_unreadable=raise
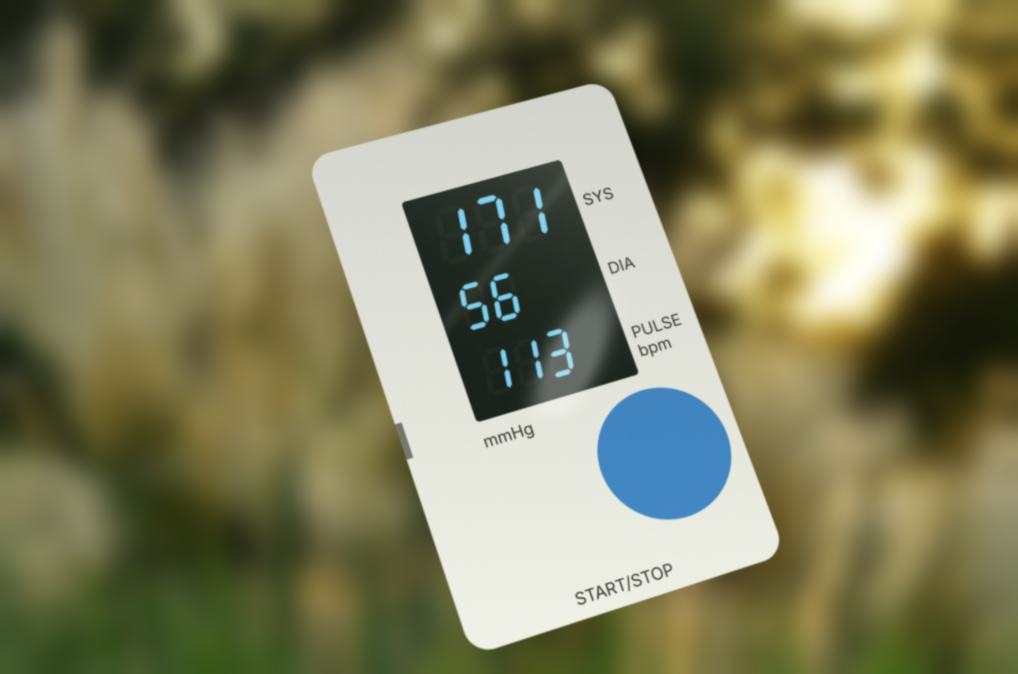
56 mmHg
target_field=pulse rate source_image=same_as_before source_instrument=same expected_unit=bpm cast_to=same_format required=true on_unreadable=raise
113 bpm
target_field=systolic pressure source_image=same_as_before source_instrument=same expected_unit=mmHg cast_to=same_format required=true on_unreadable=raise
171 mmHg
